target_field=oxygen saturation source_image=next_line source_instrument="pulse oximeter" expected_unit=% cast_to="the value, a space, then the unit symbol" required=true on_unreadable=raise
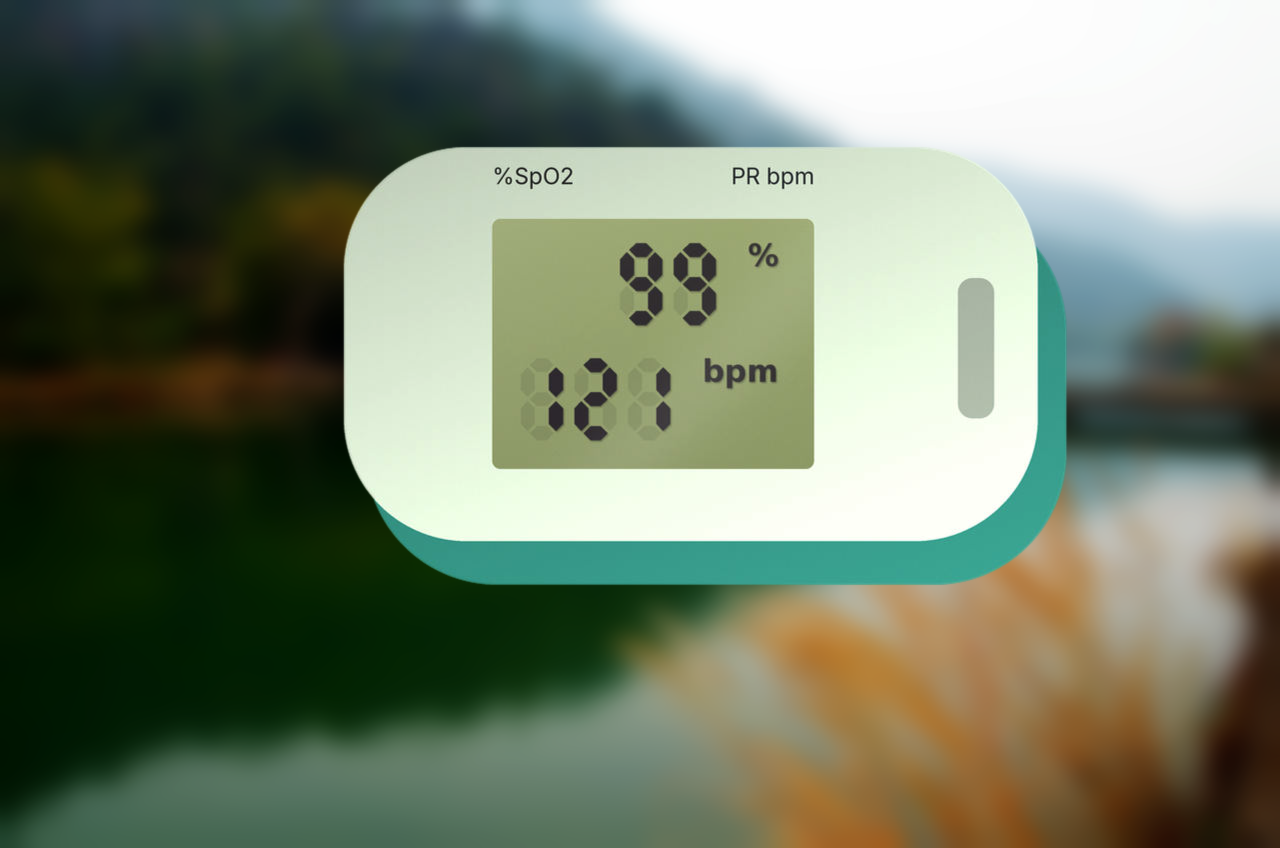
99 %
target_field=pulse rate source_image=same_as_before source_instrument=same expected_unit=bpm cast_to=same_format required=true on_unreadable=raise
121 bpm
